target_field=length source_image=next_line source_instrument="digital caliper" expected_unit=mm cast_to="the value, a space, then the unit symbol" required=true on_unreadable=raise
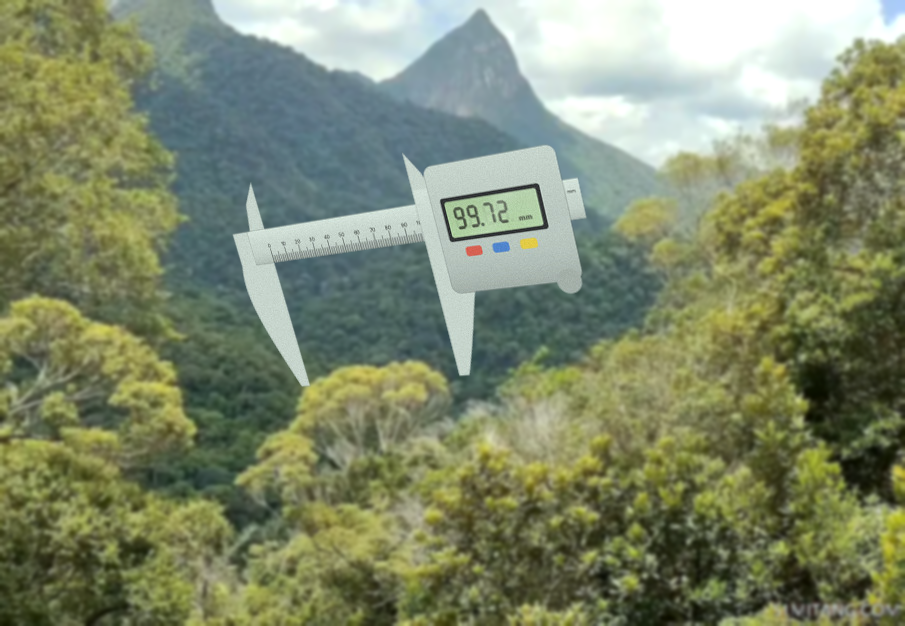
99.72 mm
